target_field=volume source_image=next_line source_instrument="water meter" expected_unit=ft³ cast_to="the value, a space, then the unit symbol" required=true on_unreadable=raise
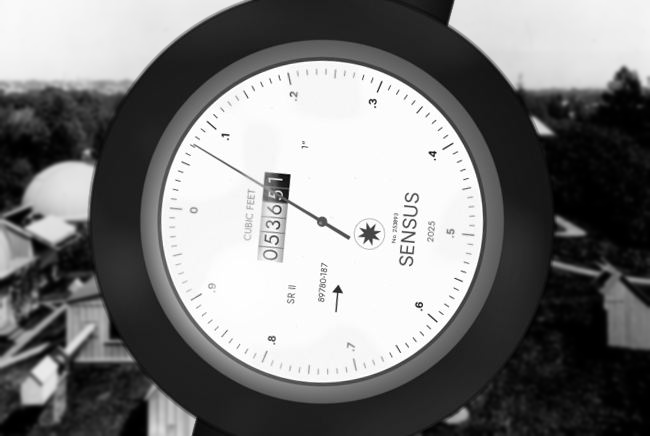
53651.07 ft³
